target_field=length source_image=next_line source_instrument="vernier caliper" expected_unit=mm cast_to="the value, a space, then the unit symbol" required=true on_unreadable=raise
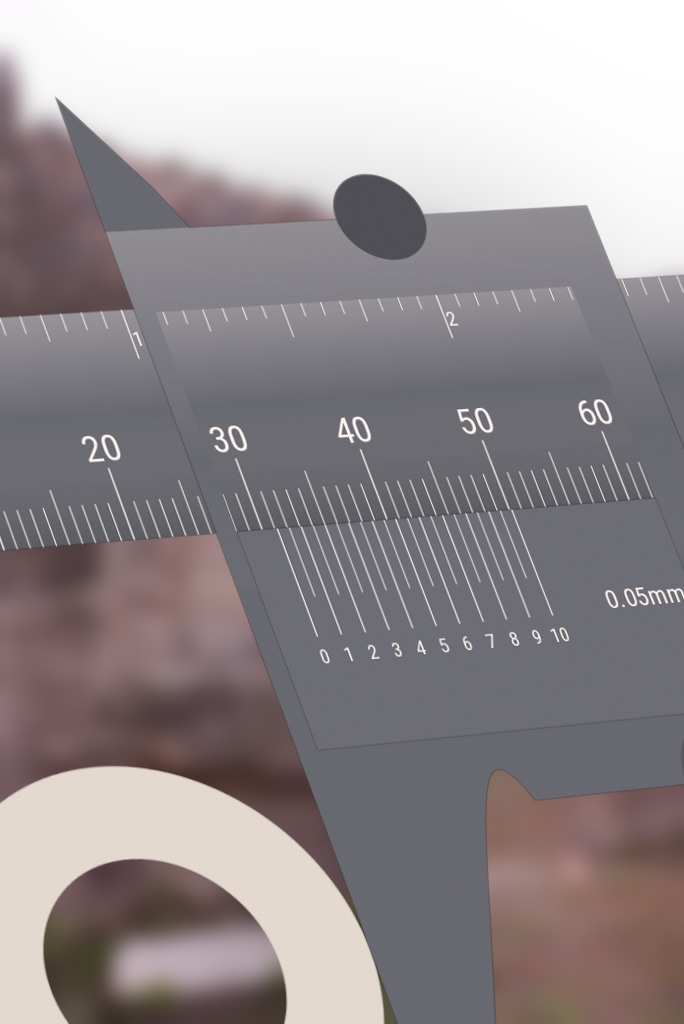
31.2 mm
